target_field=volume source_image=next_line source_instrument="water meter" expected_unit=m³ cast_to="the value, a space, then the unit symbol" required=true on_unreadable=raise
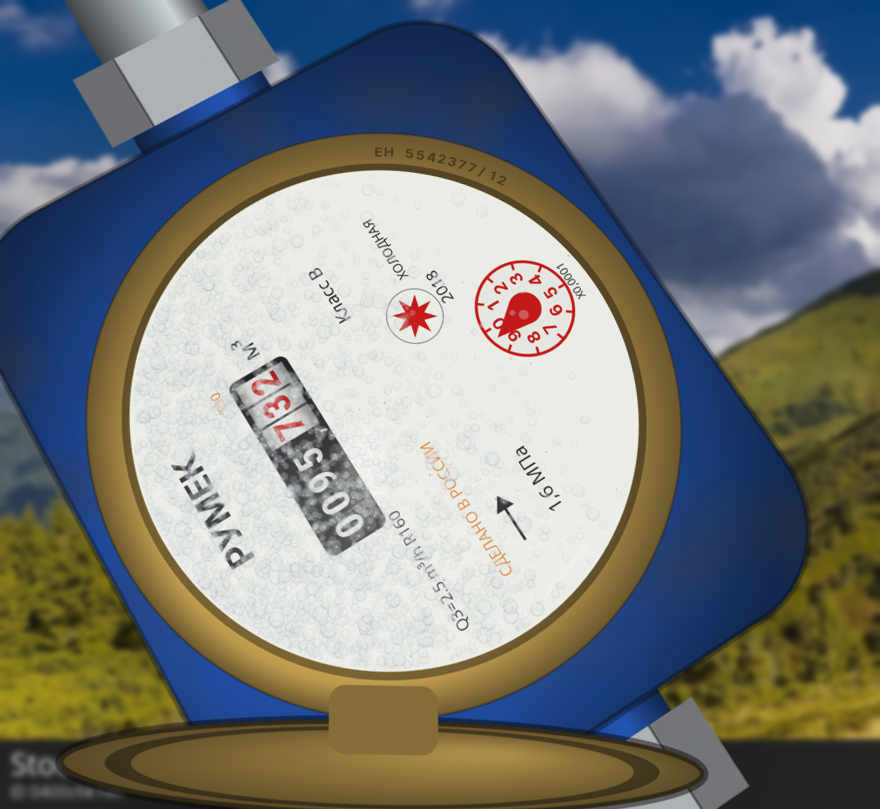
95.7319 m³
